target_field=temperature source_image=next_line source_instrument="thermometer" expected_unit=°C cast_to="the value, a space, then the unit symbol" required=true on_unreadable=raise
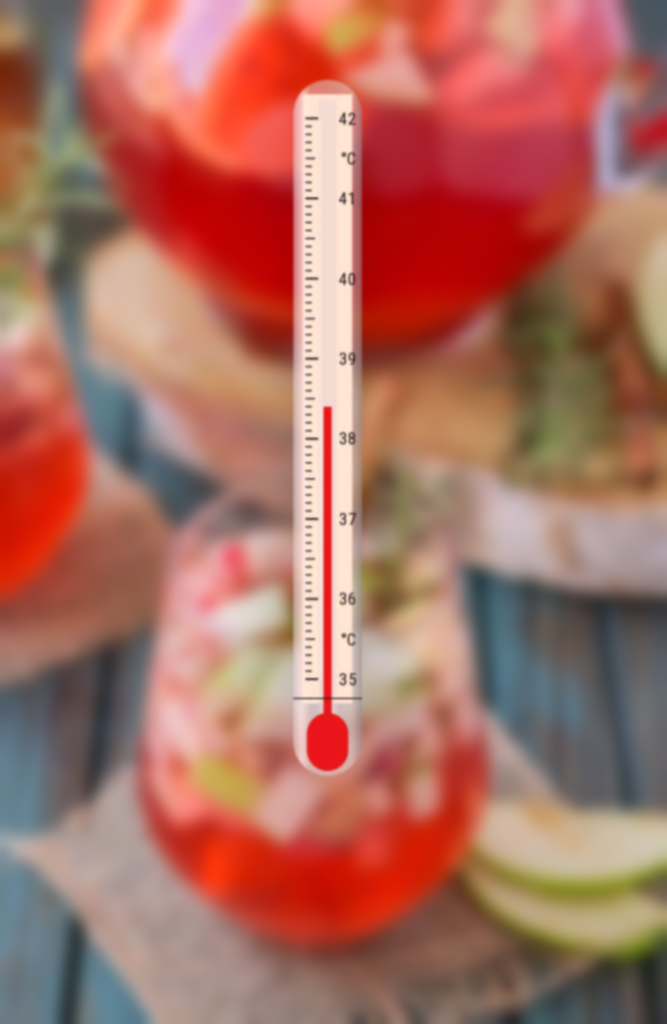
38.4 °C
